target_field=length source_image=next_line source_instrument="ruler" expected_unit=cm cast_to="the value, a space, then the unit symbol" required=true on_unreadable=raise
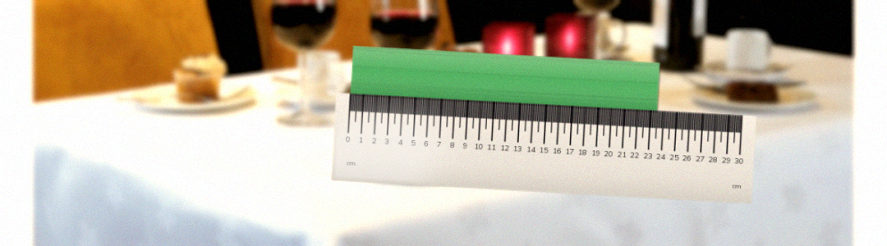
23.5 cm
